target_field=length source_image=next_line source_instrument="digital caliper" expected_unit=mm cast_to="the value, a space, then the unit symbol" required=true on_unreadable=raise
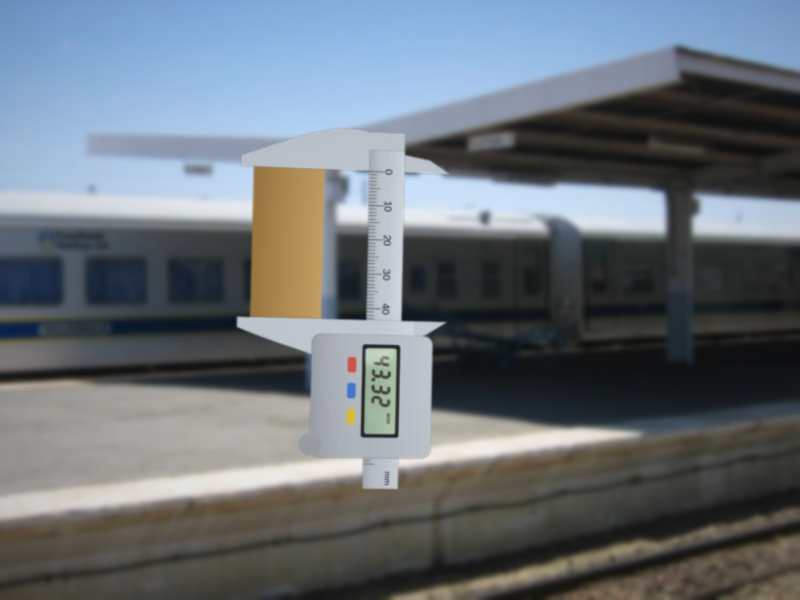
43.32 mm
